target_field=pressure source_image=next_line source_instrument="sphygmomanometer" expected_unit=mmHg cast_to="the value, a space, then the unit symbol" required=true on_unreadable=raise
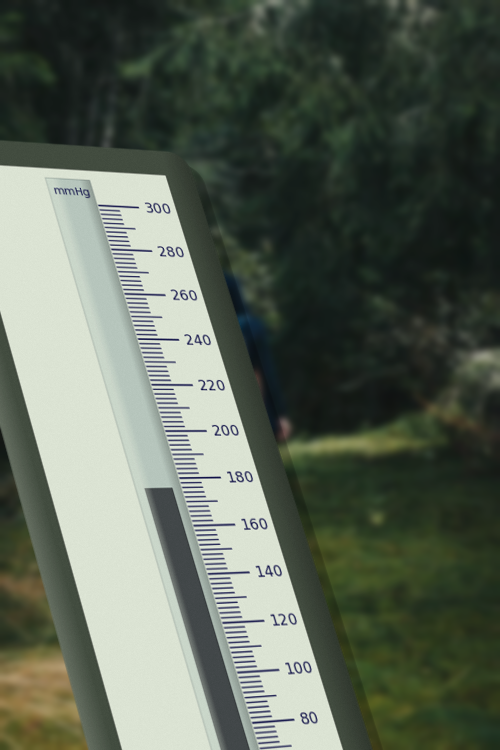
176 mmHg
